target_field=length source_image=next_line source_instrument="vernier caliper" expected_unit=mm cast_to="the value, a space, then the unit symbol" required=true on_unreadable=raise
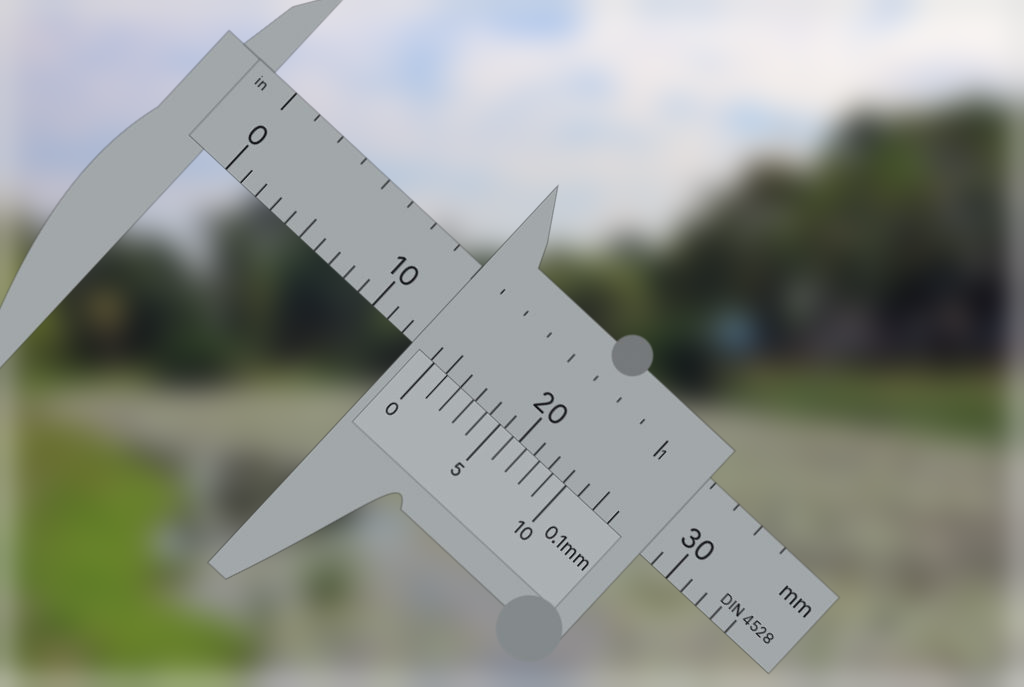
14.2 mm
